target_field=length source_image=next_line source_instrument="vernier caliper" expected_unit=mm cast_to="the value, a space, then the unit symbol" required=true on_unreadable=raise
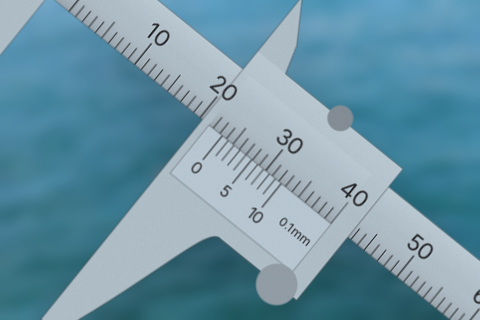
23.4 mm
